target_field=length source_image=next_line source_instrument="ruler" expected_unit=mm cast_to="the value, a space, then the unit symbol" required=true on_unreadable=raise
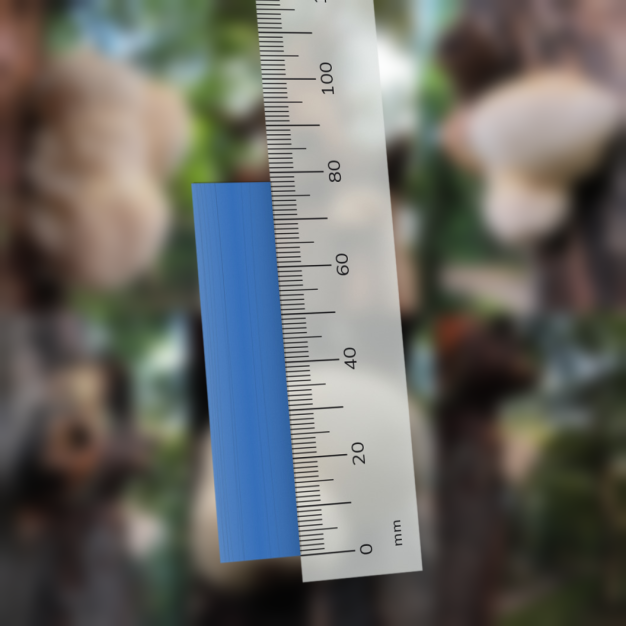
78 mm
